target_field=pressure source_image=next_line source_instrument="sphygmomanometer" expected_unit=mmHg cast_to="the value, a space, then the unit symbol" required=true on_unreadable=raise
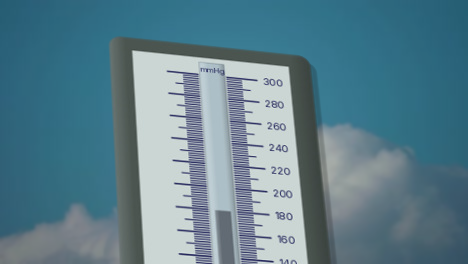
180 mmHg
